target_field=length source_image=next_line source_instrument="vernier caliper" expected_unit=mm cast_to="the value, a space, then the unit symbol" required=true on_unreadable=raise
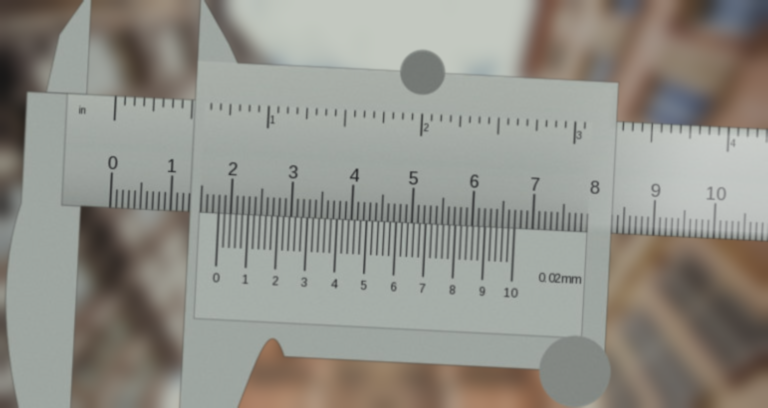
18.0 mm
